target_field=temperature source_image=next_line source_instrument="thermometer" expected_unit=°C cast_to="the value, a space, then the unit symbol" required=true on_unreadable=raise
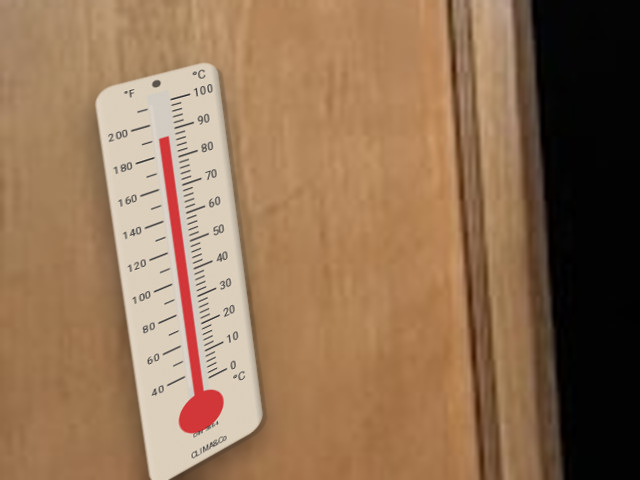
88 °C
